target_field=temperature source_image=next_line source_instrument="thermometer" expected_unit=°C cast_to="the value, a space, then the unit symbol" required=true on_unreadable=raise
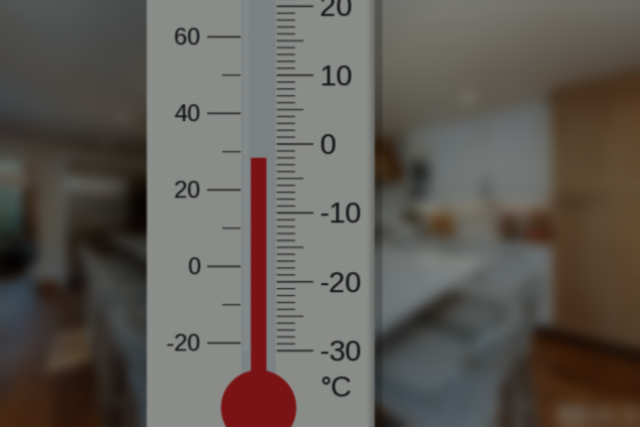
-2 °C
